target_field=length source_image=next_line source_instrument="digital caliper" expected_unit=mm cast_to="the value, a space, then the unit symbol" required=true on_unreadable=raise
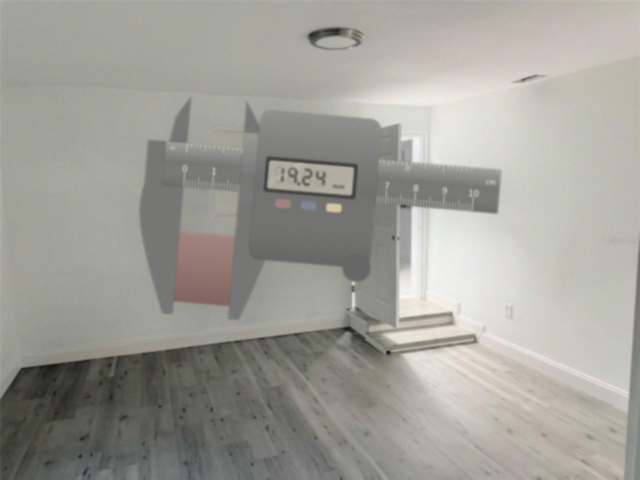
19.24 mm
